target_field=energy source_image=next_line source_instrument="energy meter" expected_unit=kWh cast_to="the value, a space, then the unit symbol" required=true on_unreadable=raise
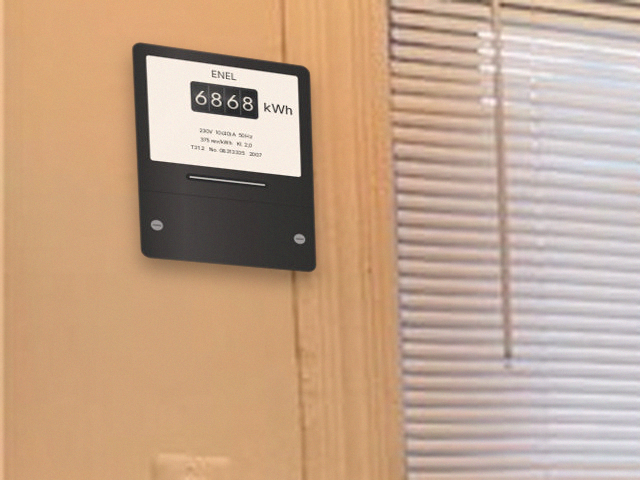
6868 kWh
